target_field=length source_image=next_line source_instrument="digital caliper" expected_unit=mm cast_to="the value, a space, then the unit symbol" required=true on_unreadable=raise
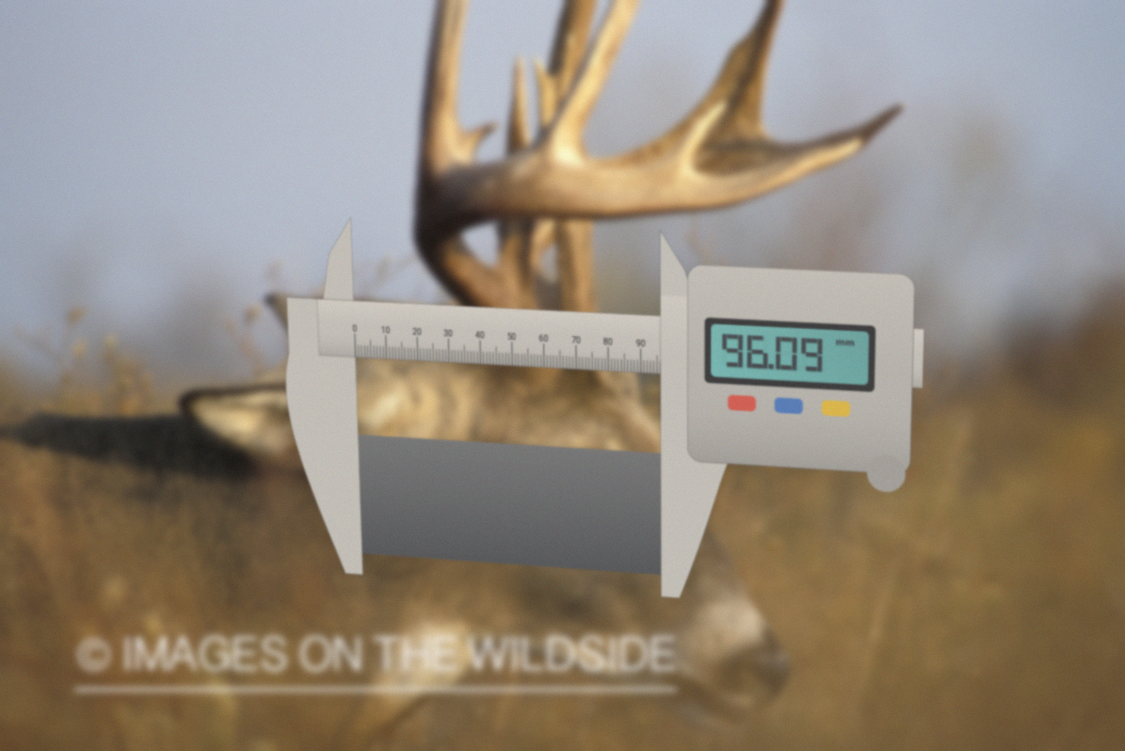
96.09 mm
